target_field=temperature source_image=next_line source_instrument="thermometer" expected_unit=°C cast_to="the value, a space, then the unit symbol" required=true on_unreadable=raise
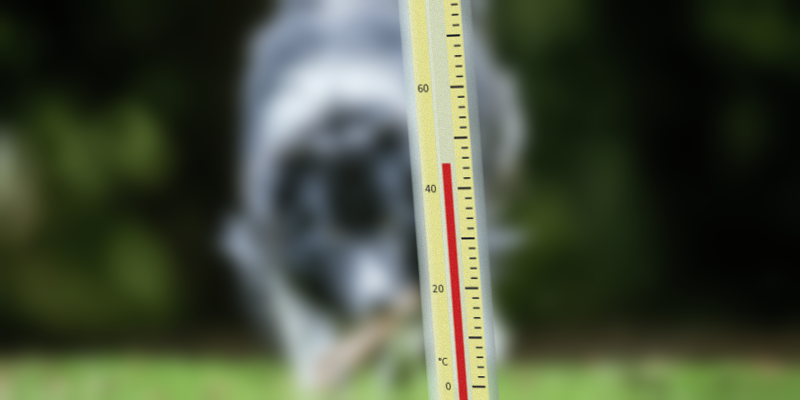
45 °C
